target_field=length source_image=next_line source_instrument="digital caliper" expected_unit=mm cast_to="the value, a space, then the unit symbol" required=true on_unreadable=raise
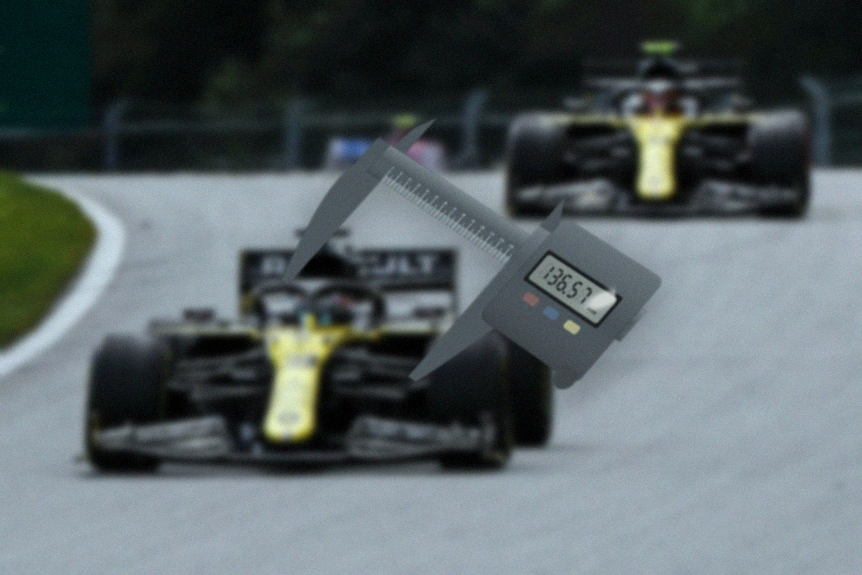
136.57 mm
